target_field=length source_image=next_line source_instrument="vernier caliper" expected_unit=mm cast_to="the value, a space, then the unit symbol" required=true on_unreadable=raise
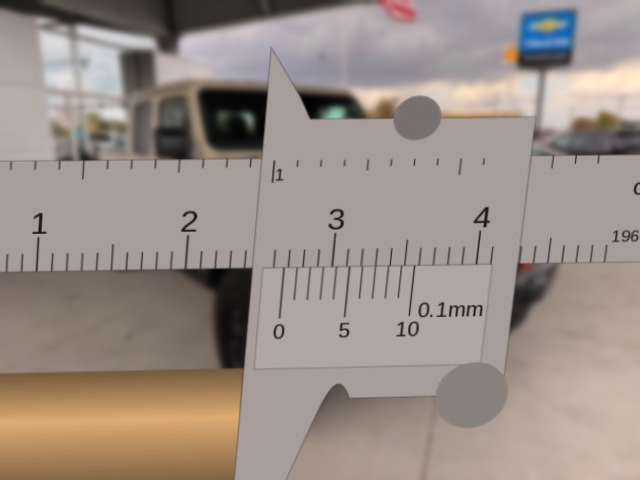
26.7 mm
